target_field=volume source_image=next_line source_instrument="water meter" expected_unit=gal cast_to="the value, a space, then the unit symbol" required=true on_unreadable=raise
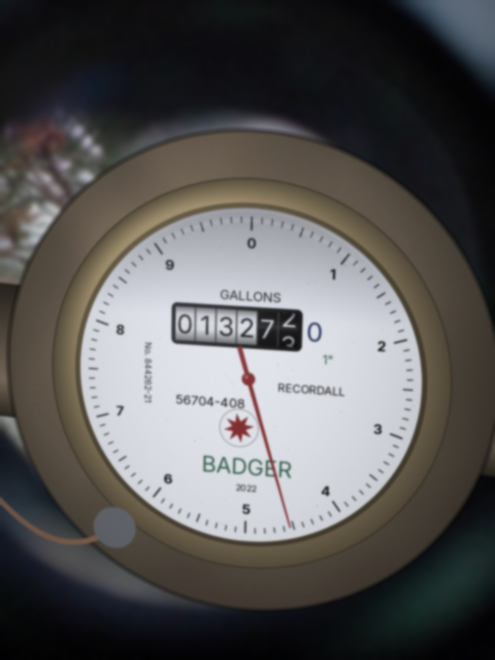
132724.5 gal
